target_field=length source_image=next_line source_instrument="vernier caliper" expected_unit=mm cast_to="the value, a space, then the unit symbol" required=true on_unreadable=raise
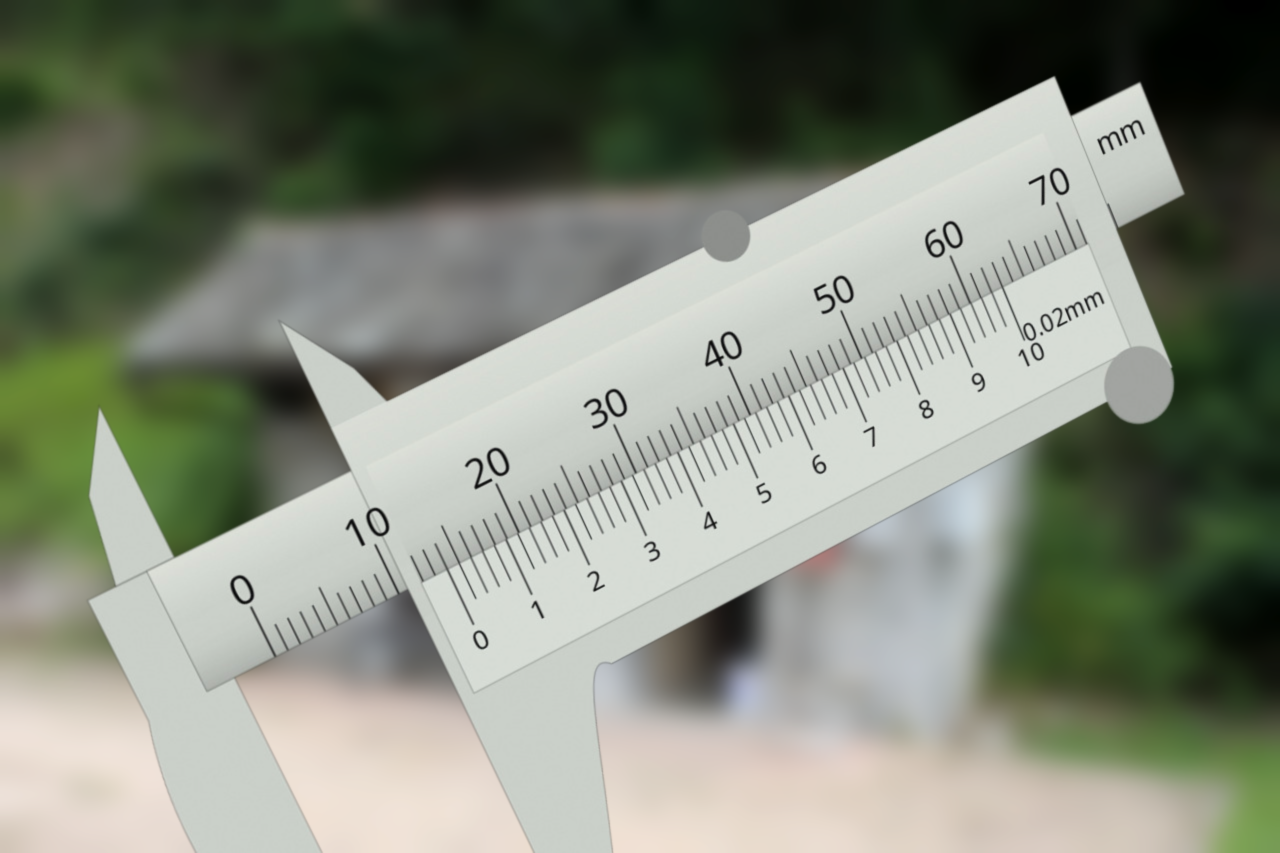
14.0 mm
